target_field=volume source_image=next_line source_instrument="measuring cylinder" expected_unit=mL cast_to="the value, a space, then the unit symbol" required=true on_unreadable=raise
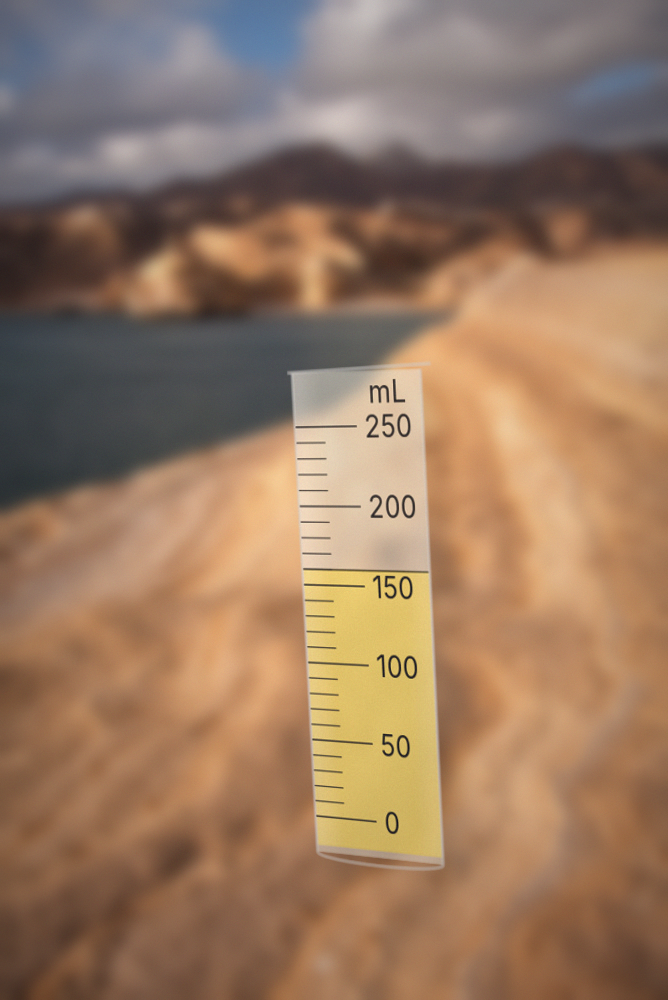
160 mL
